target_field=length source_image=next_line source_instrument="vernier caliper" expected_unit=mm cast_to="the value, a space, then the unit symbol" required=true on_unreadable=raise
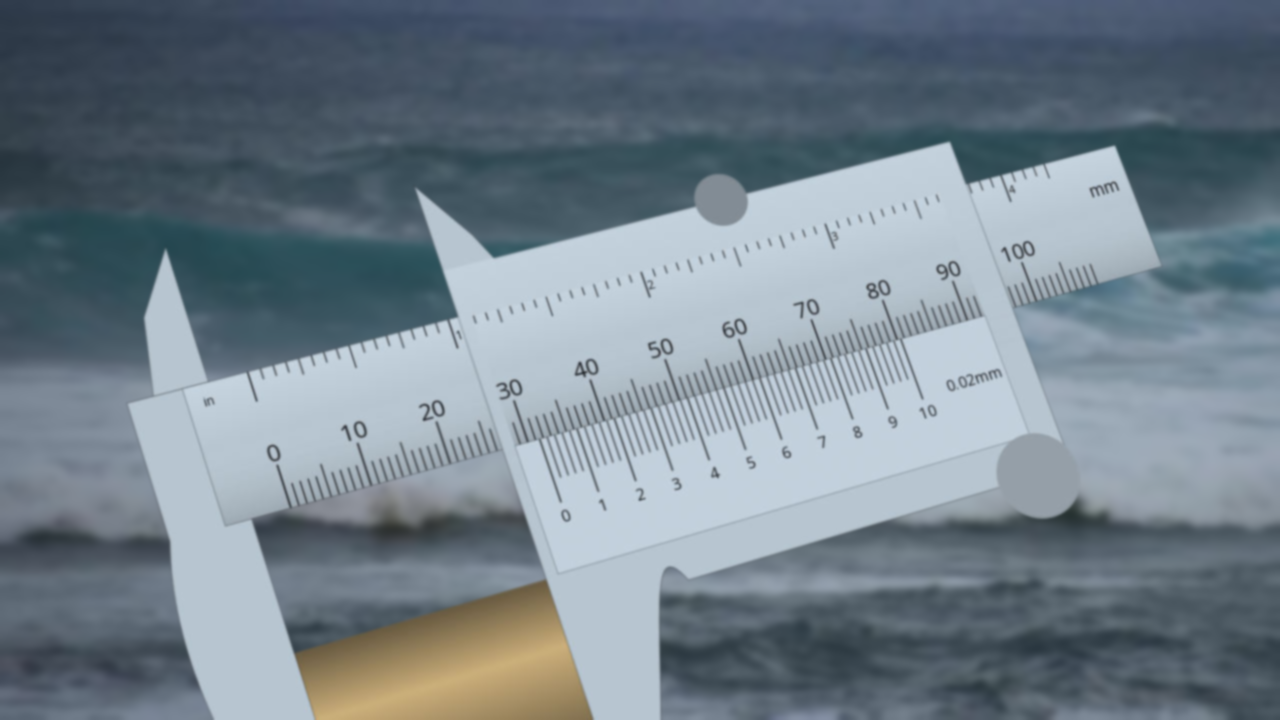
31.5 mm
